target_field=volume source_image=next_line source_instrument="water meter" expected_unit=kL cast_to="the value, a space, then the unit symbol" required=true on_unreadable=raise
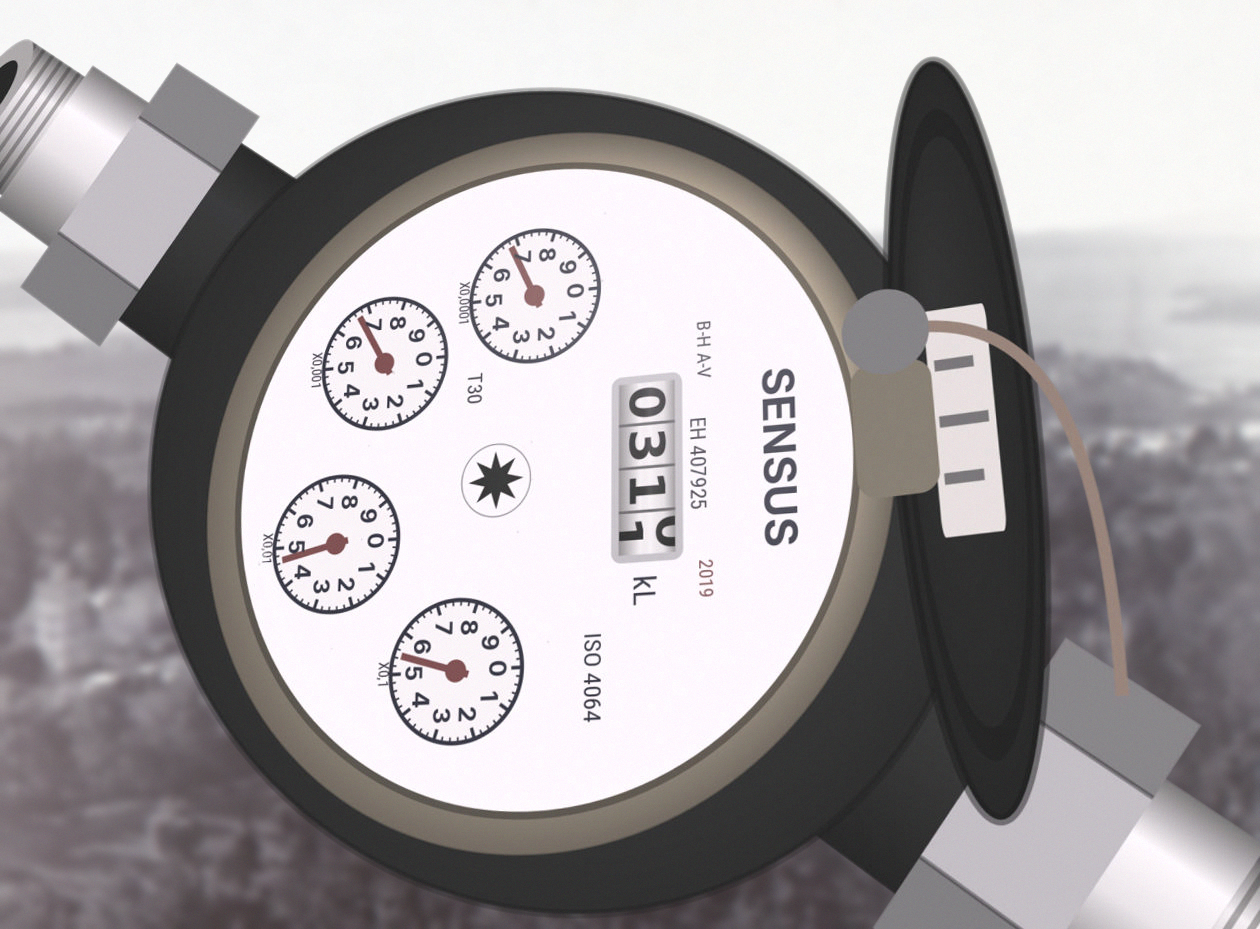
310.5466 kL
